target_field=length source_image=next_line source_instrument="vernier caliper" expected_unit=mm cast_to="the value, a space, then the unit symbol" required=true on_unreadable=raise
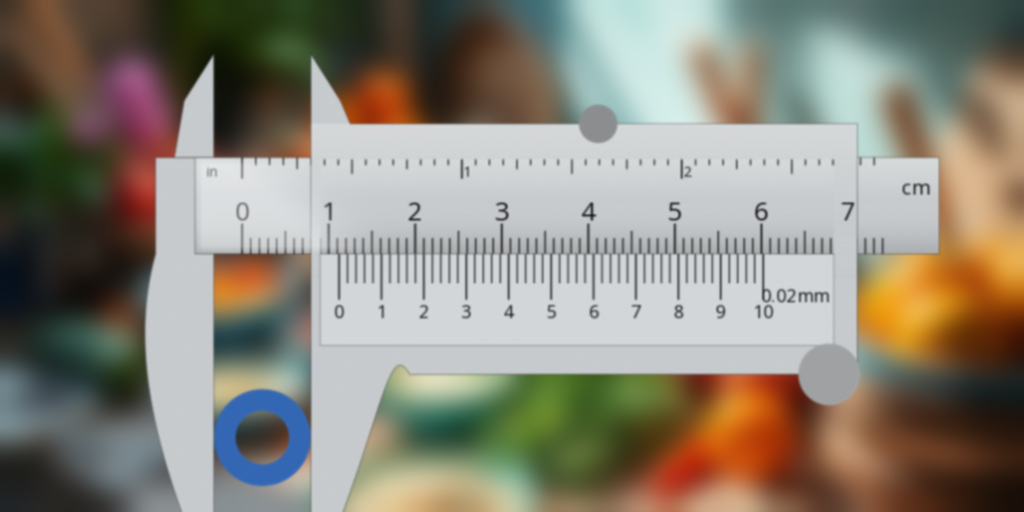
11.2 mm
